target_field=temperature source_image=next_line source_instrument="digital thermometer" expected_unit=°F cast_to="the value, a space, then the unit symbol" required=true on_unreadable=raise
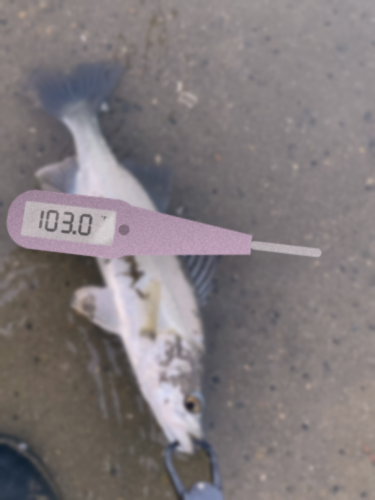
103.0 °F
